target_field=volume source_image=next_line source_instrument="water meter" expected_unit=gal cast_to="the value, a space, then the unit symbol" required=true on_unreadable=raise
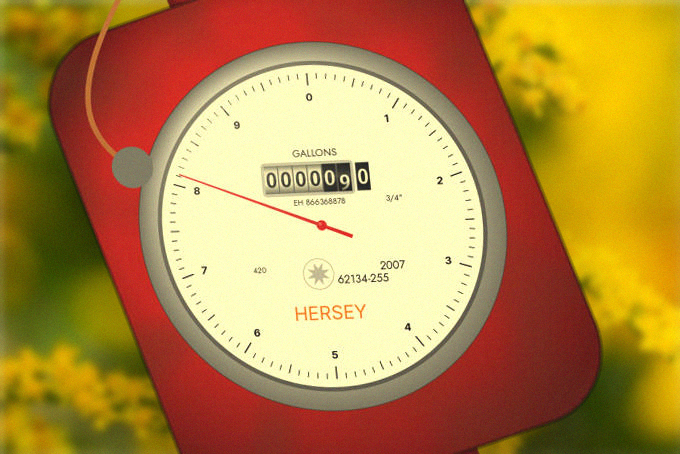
88.1 gal
